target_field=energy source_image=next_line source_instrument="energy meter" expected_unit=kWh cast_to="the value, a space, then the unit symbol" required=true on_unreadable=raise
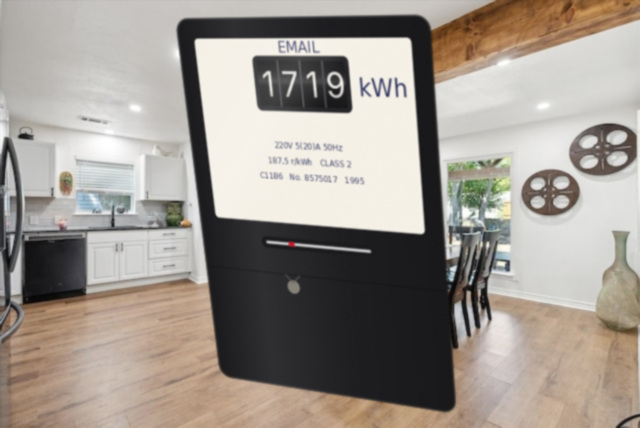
1719 kWh
